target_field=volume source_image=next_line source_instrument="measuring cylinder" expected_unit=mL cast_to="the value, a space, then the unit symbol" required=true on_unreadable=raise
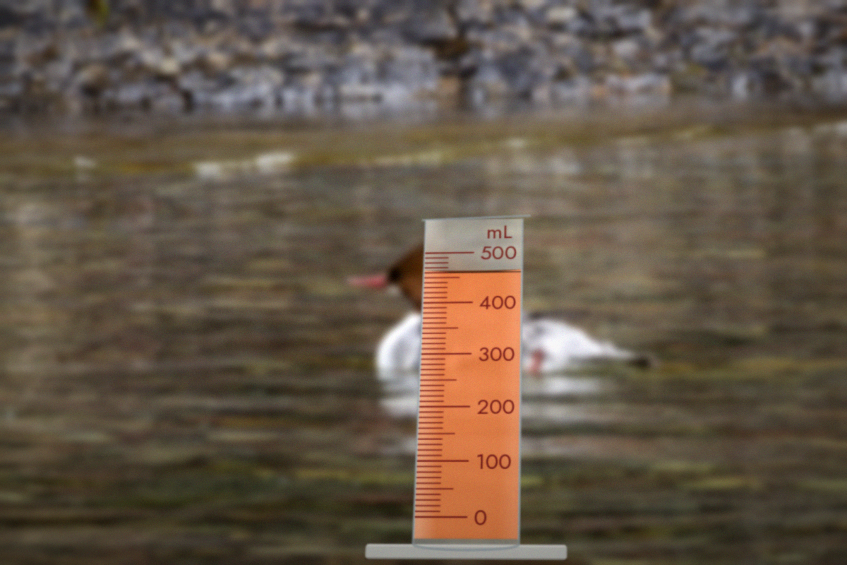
460 mL
